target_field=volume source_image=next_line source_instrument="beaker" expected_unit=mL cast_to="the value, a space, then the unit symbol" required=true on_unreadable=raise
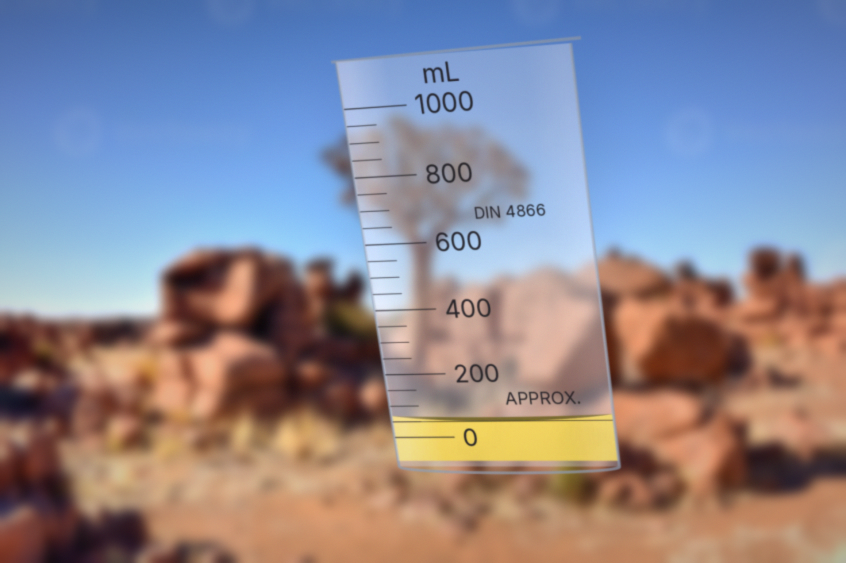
50 mL
